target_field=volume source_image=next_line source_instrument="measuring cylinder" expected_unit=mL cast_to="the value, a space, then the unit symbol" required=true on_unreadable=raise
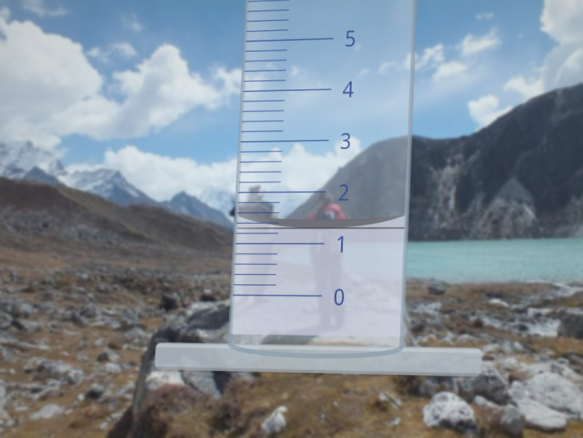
1.3 mL
